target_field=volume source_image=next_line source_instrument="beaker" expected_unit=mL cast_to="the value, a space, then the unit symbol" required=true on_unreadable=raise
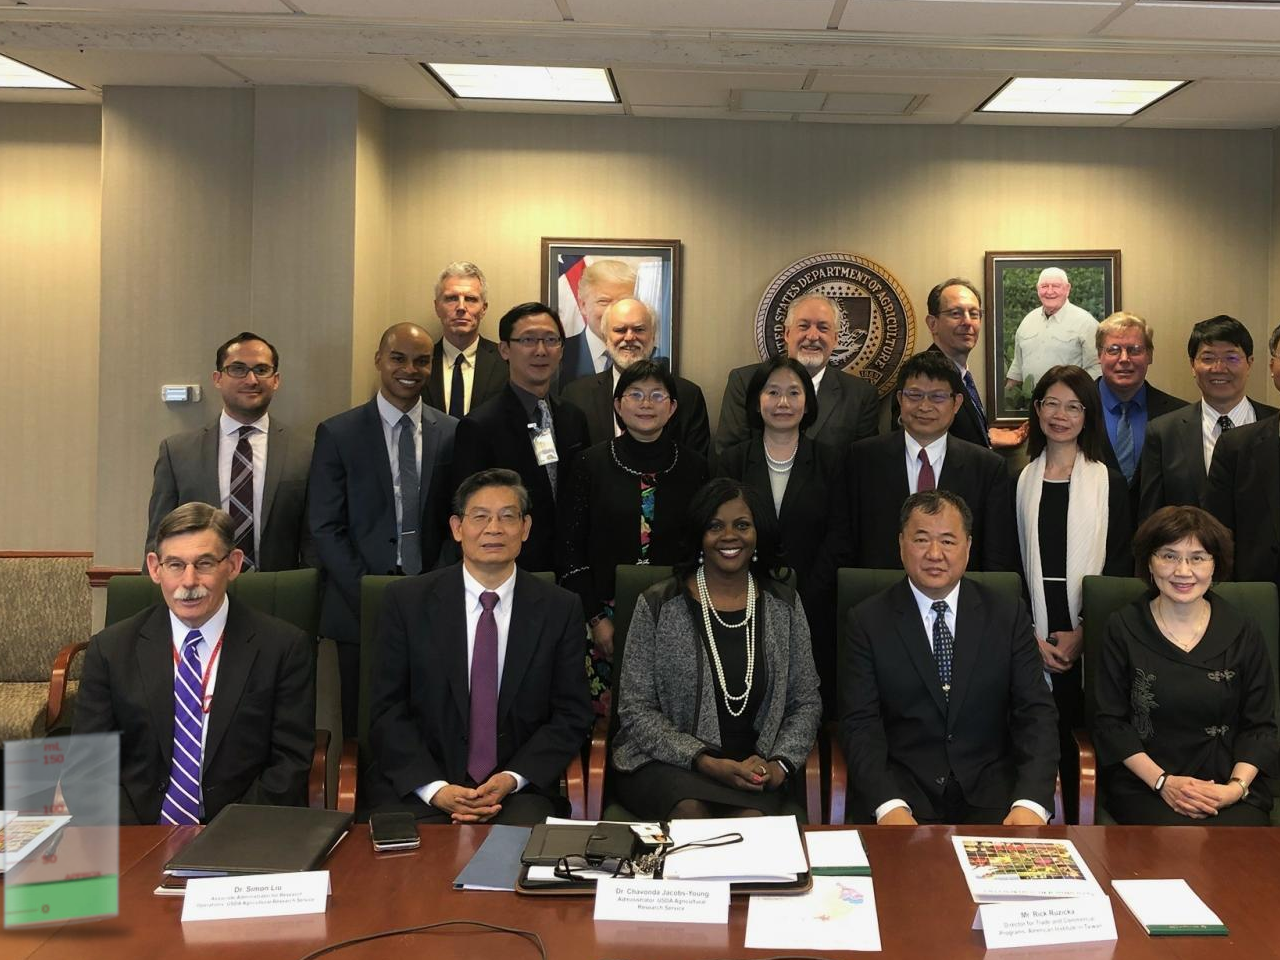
25 mL
